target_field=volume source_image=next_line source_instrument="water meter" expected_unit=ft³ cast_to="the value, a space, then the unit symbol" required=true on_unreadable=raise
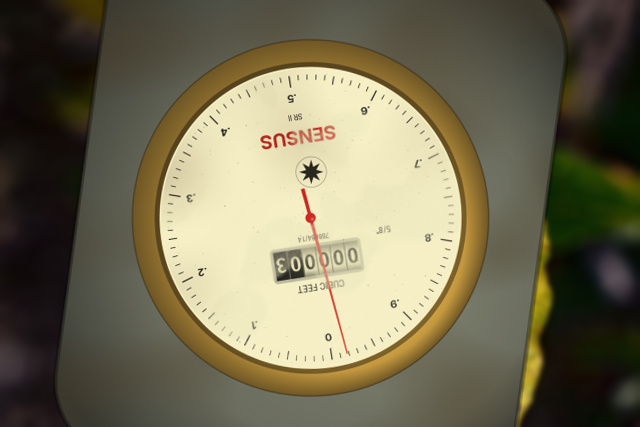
2.98 ft³
